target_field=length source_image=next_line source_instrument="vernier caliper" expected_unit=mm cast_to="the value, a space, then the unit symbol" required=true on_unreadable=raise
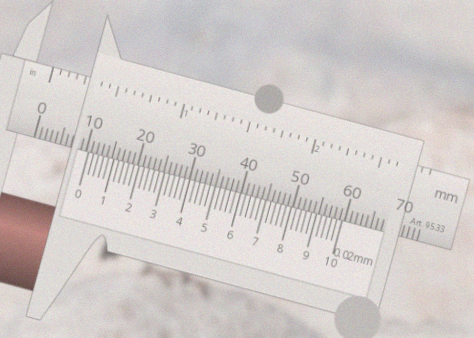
10.5 mm
